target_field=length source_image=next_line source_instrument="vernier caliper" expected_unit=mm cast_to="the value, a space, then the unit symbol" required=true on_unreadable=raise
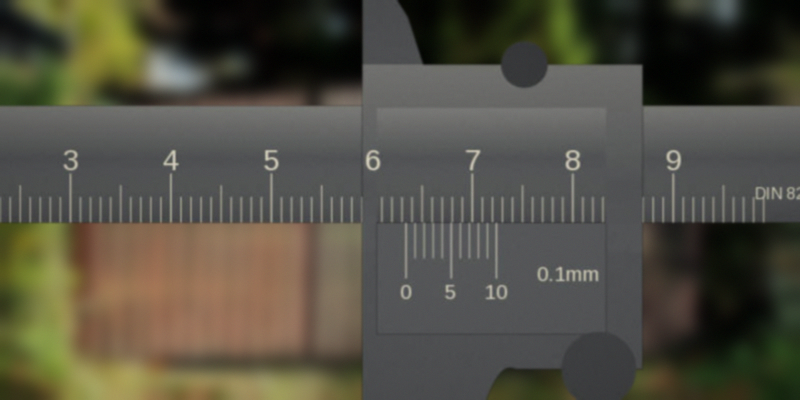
63.4 mm
